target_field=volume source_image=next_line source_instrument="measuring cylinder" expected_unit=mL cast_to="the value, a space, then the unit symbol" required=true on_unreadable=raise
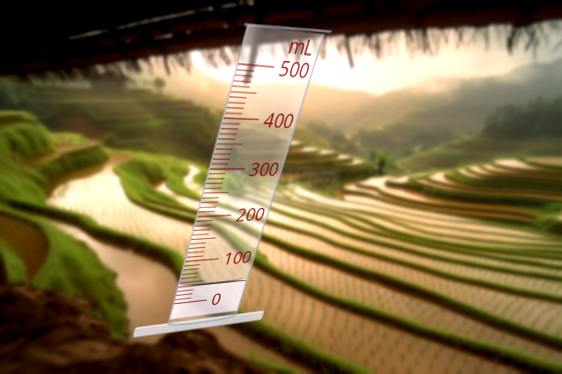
40 mL
